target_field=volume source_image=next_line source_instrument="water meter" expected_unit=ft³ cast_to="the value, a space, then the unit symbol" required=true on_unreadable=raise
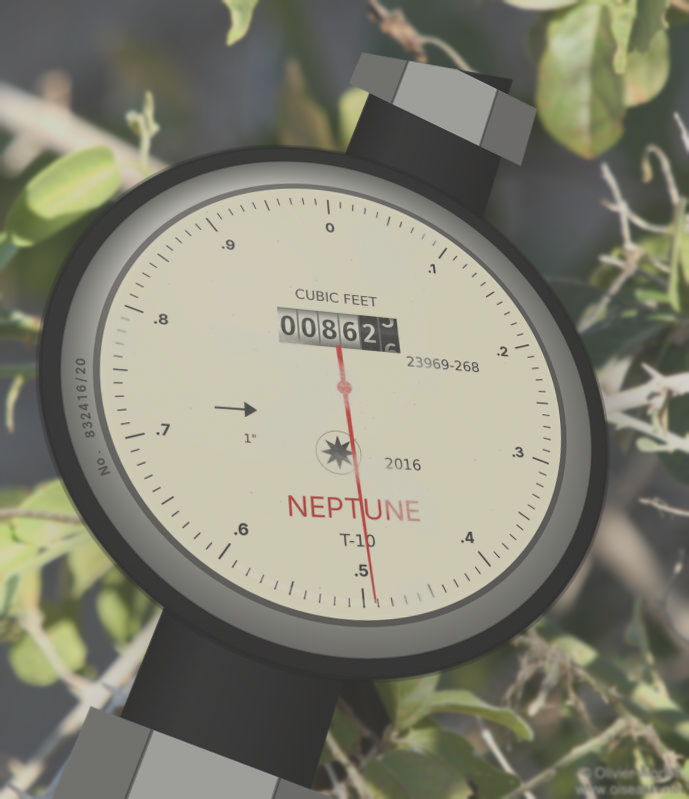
8625.49 ft³
